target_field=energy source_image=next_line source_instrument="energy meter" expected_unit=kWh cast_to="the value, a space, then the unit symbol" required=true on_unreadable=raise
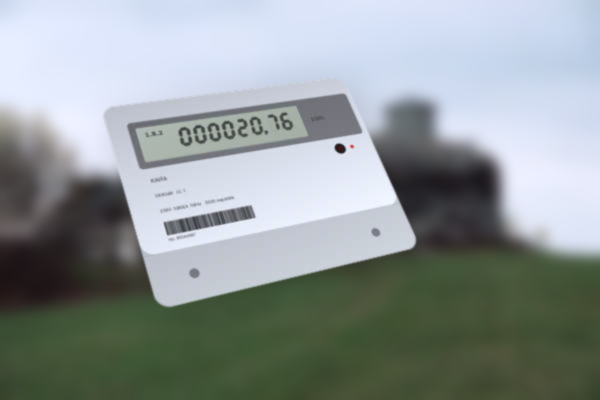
20.76 kWh
